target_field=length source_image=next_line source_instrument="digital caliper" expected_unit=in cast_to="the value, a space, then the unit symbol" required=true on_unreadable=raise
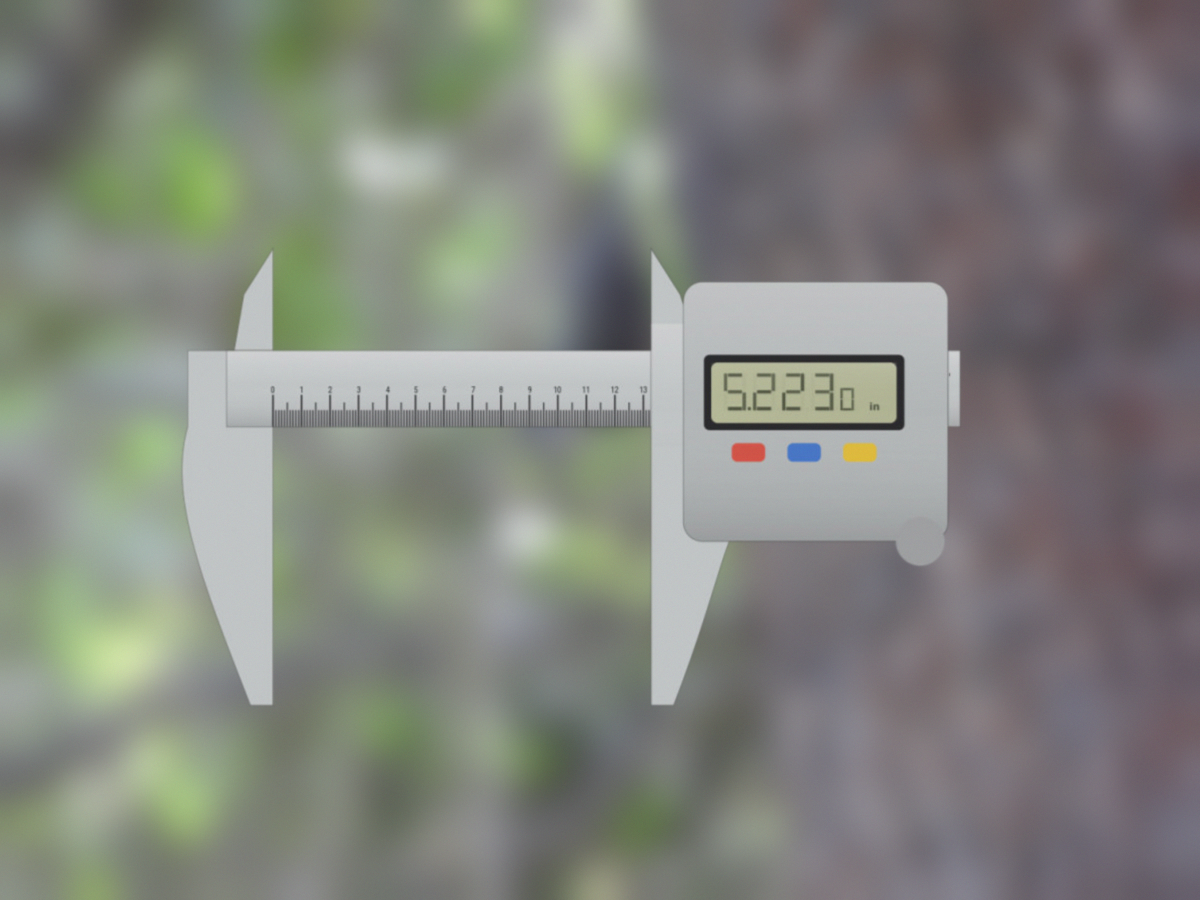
5.2230 in
